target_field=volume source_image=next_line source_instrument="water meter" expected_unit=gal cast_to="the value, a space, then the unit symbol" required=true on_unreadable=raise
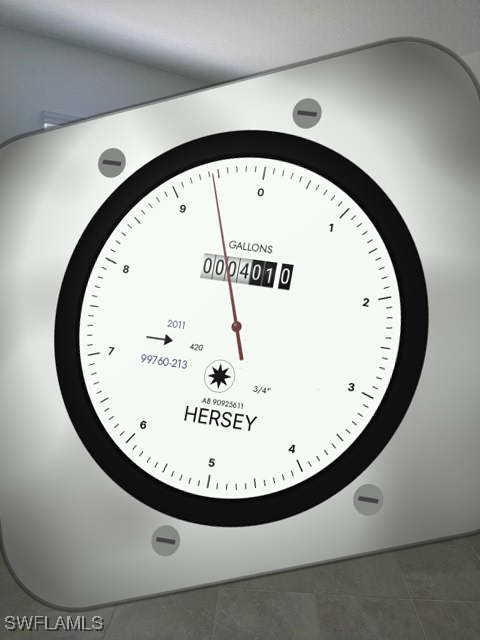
4009.4 gal
